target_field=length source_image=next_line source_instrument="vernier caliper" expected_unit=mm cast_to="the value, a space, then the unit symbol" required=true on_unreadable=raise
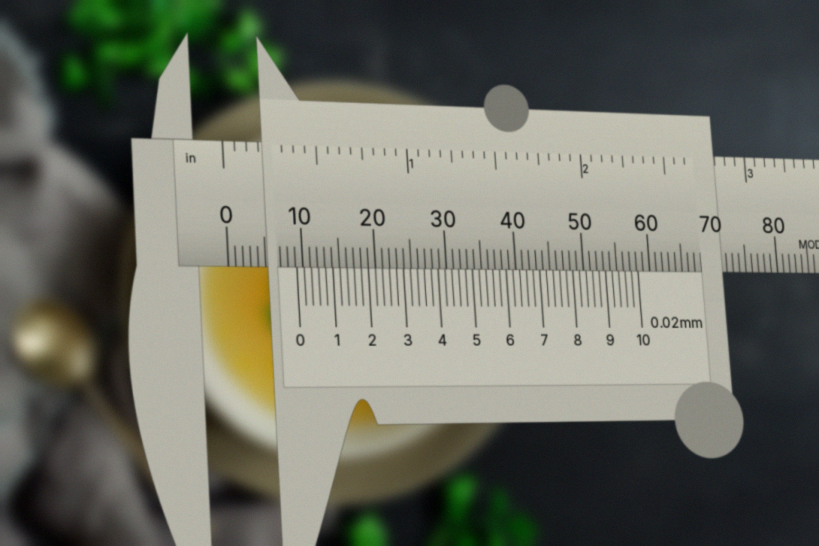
9.2 mm
